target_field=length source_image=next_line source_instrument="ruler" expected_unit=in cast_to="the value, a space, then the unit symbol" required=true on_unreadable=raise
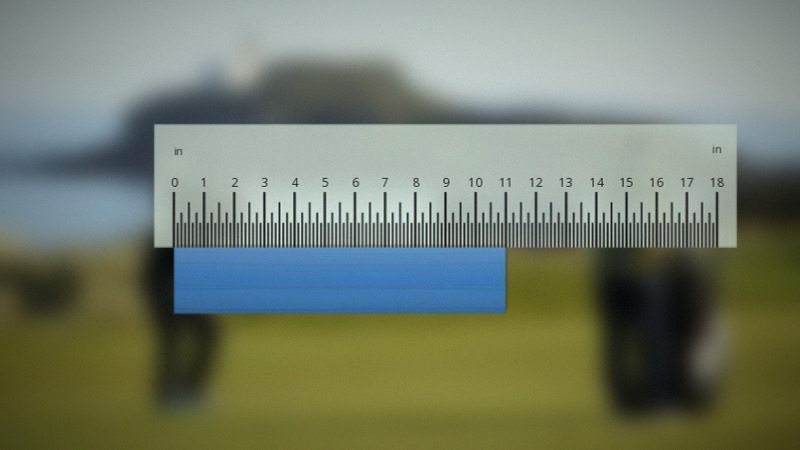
11 in
